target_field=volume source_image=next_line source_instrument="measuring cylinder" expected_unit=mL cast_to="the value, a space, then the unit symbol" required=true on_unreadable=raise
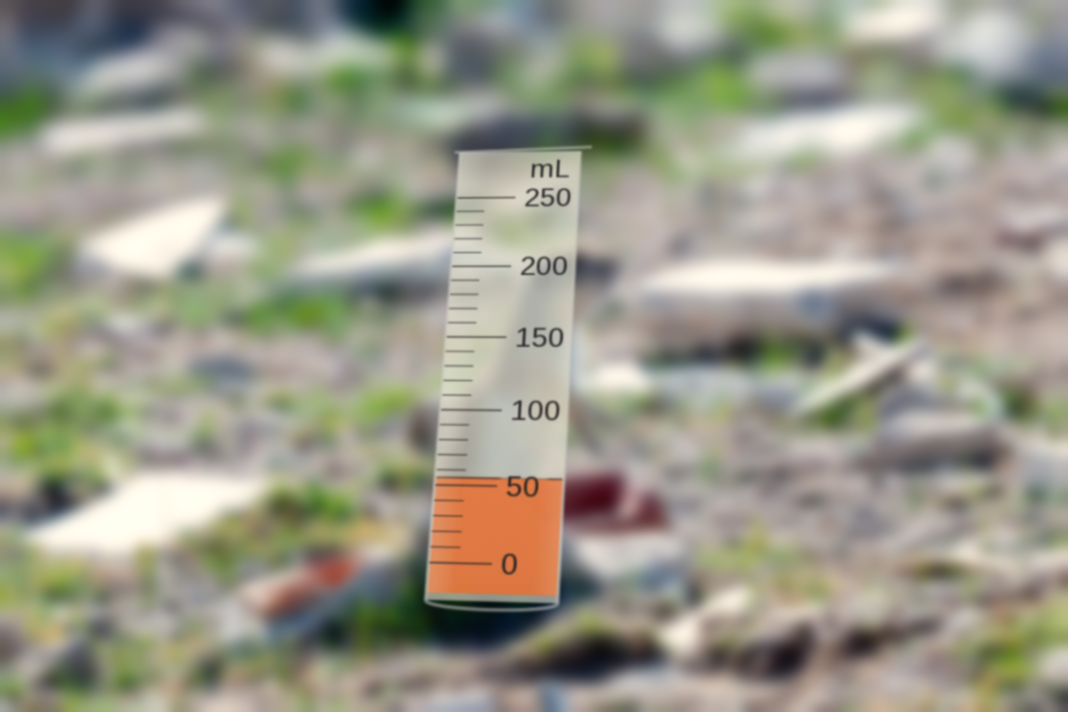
55 mL
